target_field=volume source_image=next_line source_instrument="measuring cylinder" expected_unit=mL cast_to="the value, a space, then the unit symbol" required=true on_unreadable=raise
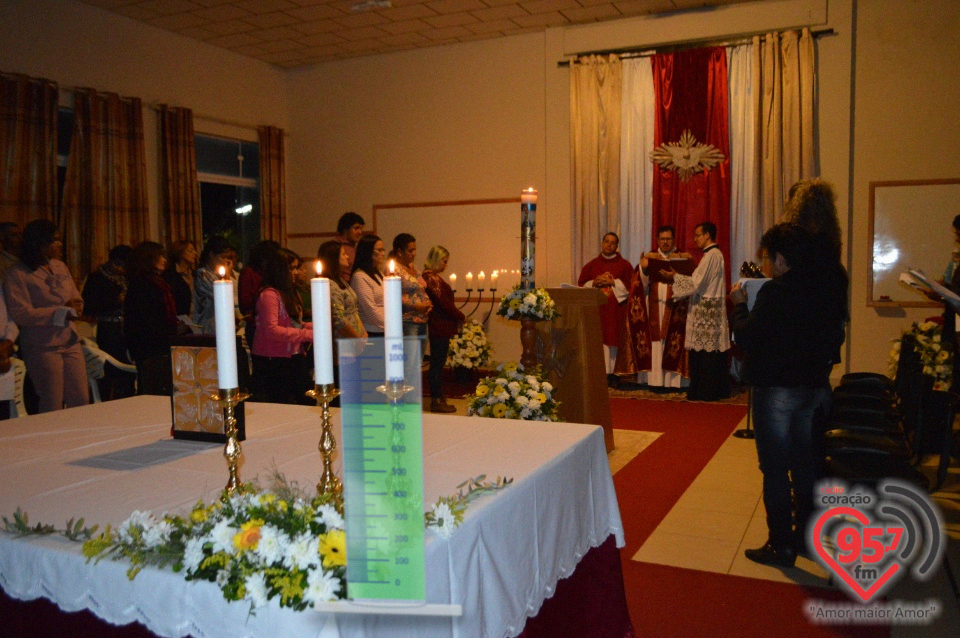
800 mL
